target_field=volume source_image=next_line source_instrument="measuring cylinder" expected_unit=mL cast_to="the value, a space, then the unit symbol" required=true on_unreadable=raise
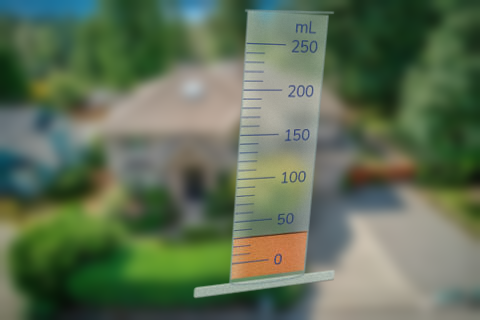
30 mL
